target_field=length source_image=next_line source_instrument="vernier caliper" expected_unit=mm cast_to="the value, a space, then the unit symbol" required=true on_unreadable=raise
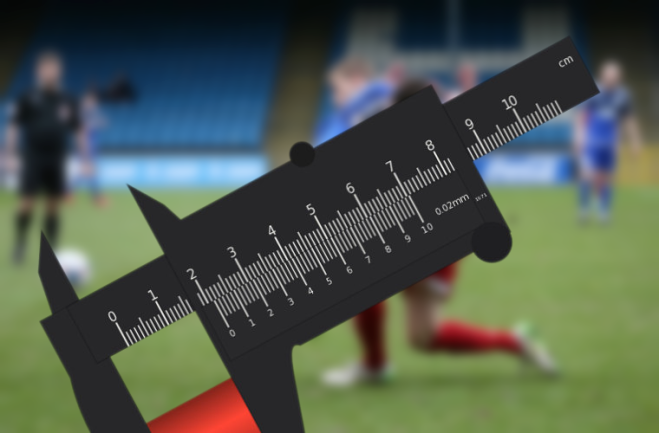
21.5 mm
